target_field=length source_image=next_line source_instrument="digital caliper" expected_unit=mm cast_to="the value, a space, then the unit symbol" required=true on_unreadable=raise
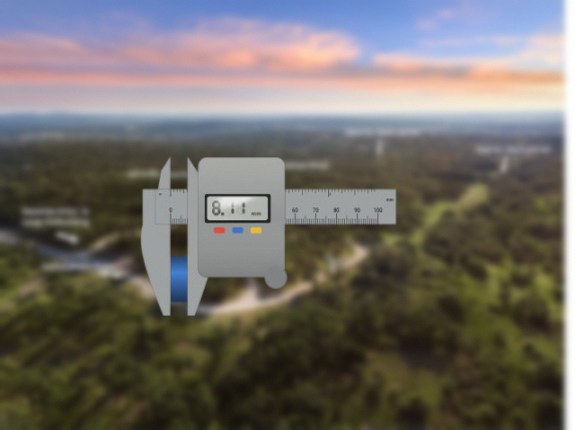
8.11 mm
